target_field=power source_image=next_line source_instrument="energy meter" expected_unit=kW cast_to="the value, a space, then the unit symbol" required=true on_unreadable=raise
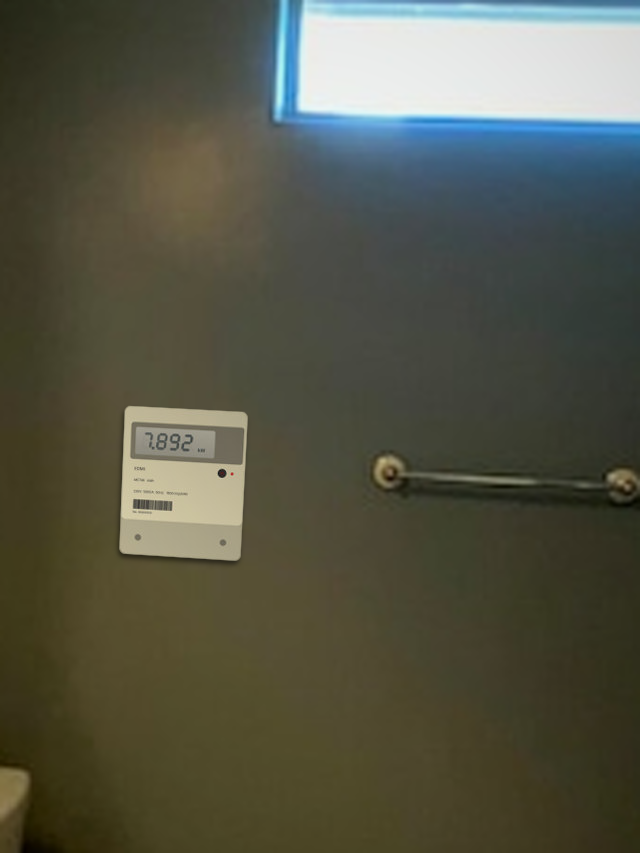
7.892 kW
